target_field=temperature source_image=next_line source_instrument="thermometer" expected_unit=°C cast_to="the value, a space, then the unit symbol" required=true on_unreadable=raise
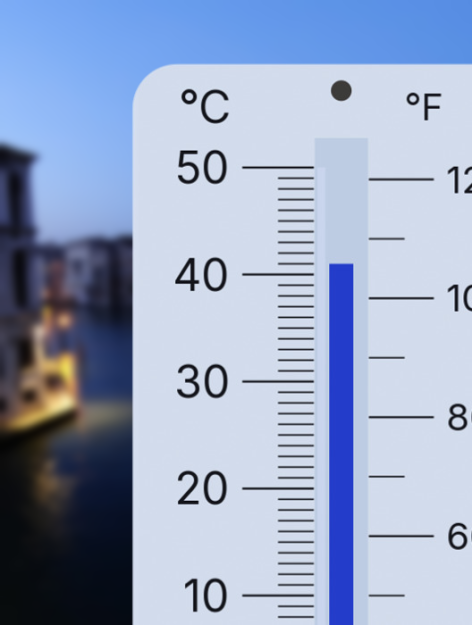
41 °C
